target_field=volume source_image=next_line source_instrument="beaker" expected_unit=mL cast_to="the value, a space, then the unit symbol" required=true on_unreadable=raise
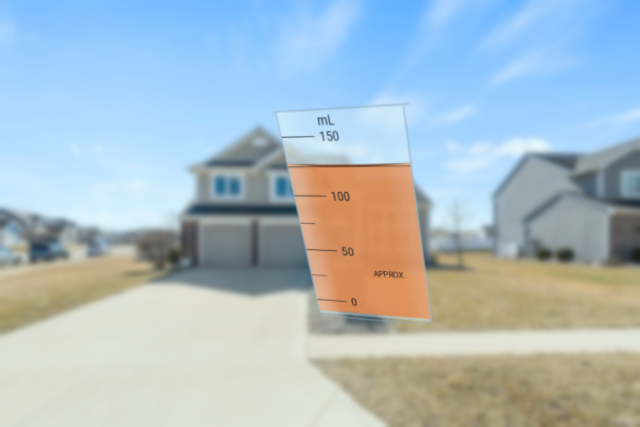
125 mL
